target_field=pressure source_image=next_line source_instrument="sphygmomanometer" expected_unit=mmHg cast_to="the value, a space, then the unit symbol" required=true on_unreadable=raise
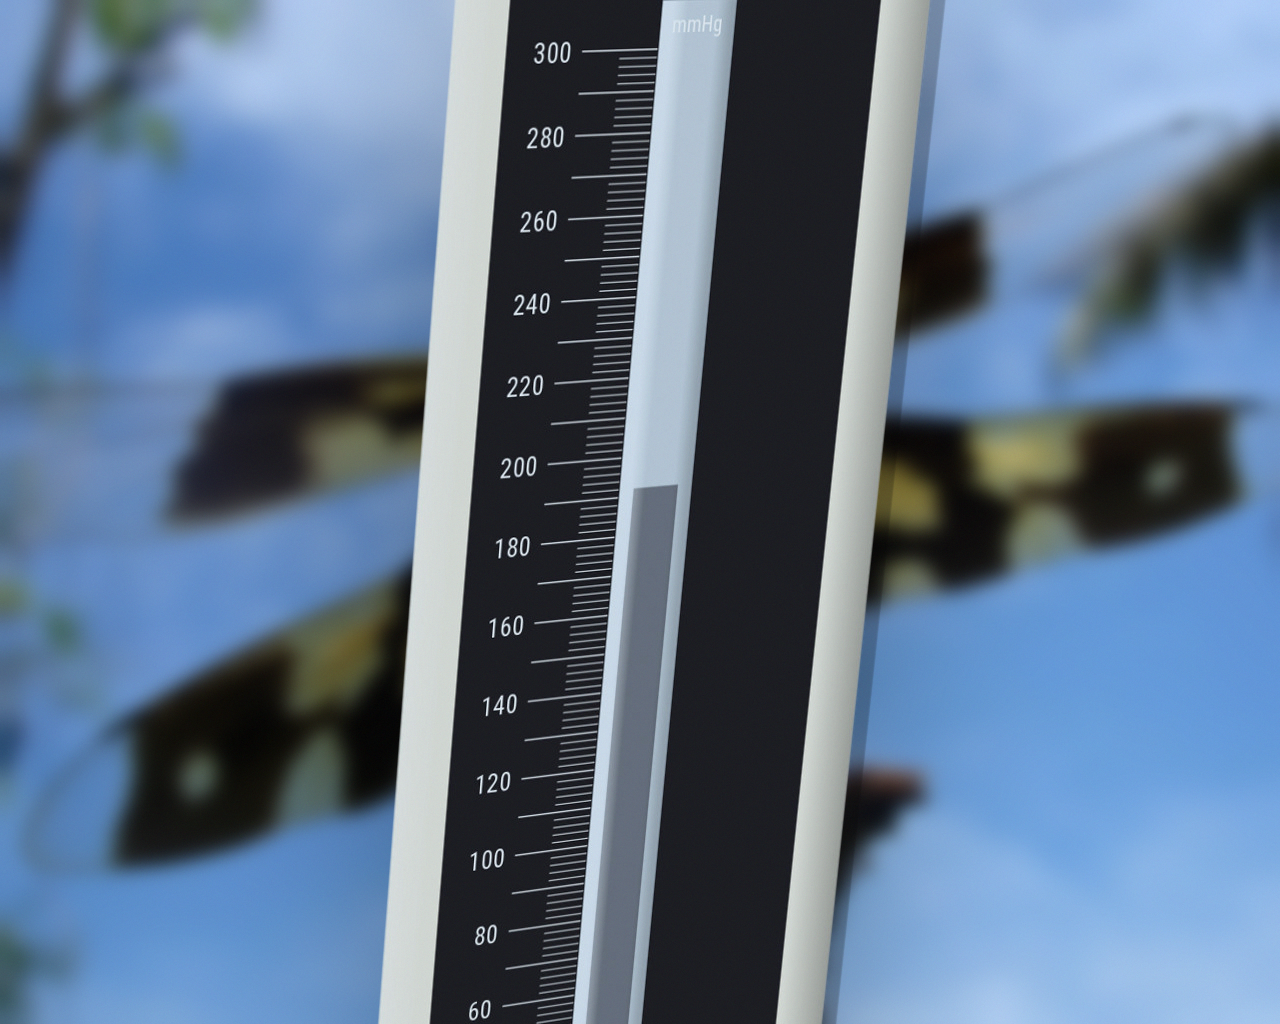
192 mmHg
